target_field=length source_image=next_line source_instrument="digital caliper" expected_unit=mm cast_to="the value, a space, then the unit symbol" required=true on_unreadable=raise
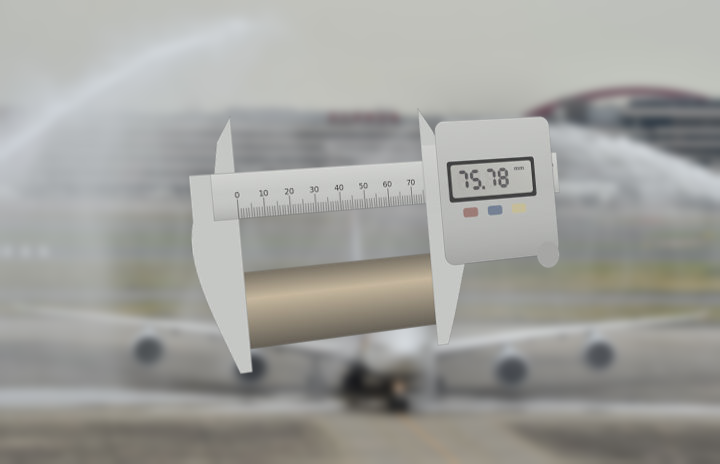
75.78 mm
